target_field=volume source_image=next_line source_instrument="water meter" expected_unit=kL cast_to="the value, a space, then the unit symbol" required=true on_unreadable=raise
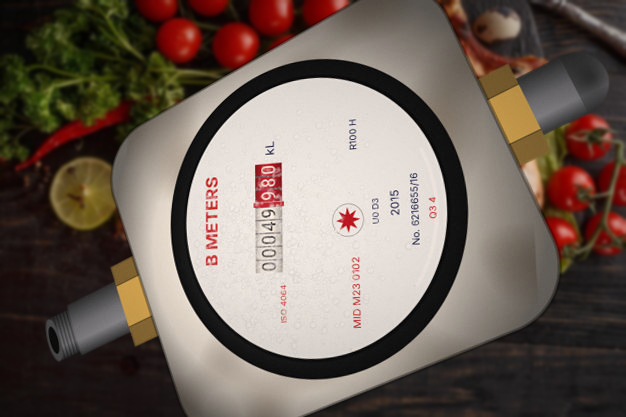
49.980 kL
